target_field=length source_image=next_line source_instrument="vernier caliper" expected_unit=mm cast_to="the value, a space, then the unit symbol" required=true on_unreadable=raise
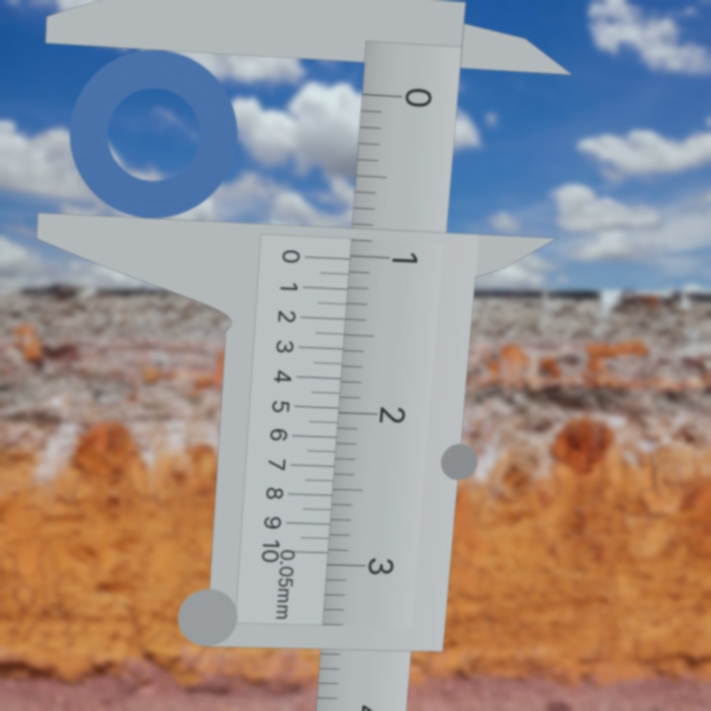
10.2 mm
